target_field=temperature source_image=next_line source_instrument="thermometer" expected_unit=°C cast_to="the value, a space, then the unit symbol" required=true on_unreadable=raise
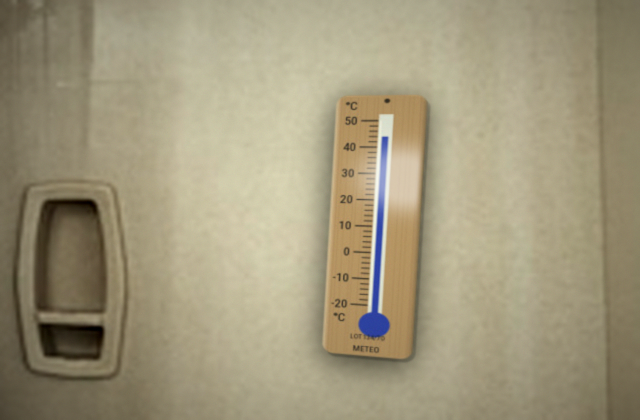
44 °C
